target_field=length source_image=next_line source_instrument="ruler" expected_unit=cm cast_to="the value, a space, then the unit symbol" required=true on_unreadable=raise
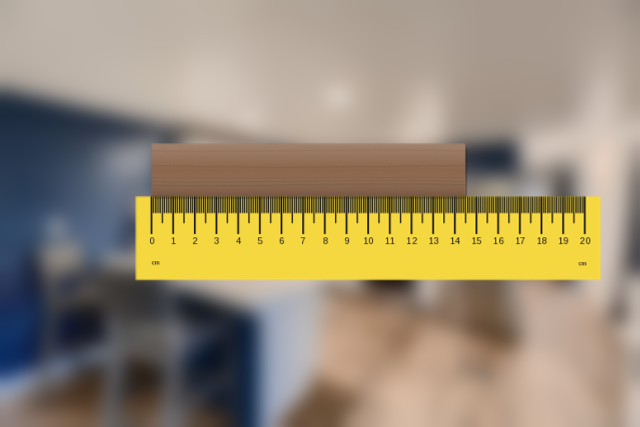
14.5 cm
